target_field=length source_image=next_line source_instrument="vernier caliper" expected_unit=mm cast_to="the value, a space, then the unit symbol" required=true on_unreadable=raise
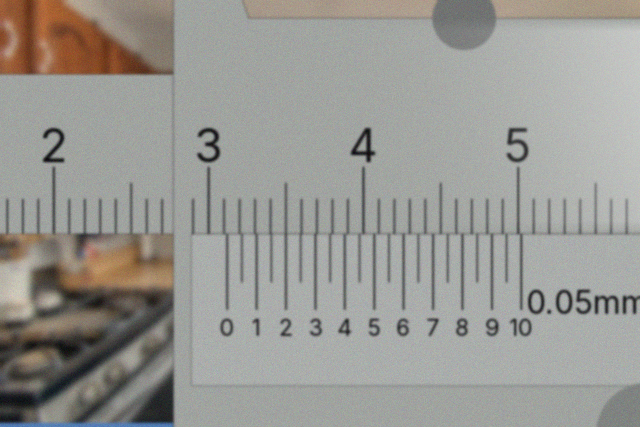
31.2 mm
